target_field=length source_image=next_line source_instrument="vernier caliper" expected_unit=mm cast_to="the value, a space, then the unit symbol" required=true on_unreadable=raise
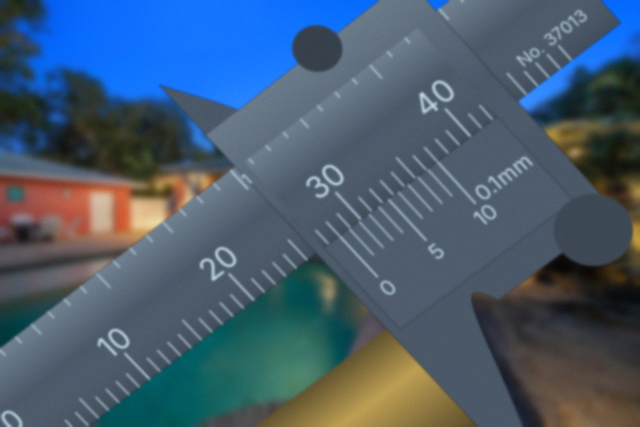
28.0 mm
